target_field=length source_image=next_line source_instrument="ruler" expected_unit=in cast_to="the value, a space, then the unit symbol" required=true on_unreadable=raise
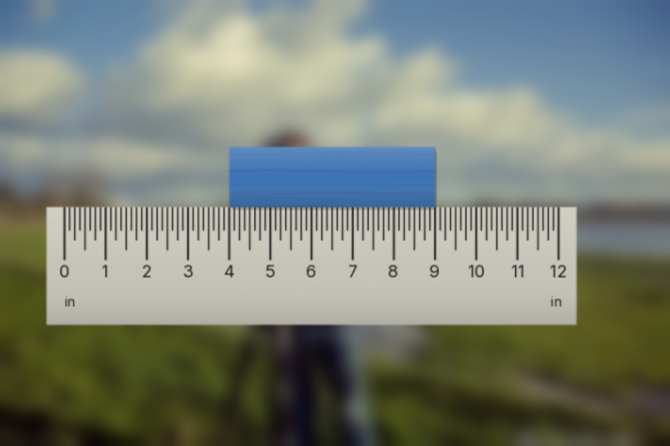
5 in
